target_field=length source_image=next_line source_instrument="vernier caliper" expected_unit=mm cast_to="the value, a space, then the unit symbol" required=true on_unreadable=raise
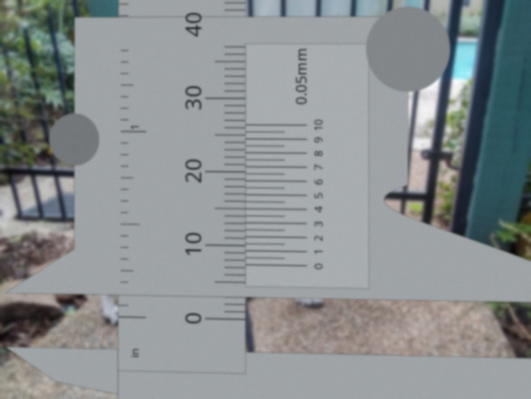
7.4 mm
